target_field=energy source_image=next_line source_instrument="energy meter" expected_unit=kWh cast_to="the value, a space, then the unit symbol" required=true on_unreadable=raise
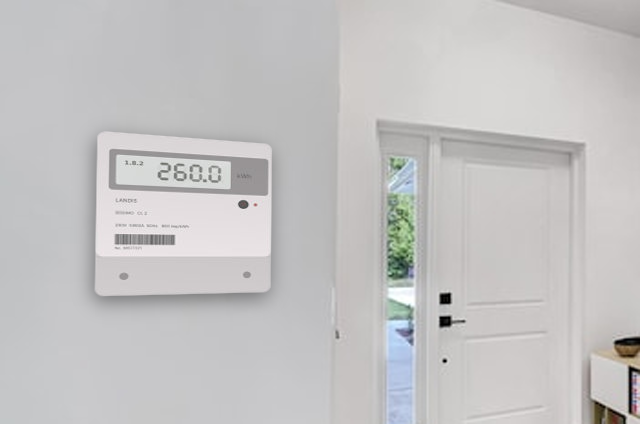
260.0 kWh
